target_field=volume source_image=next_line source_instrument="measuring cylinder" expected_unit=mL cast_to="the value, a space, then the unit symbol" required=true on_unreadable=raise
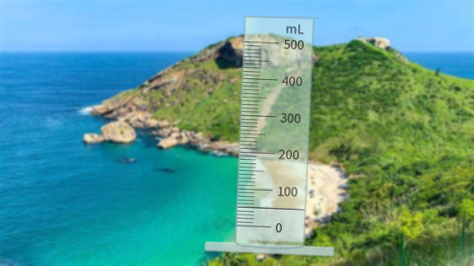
50 mL
